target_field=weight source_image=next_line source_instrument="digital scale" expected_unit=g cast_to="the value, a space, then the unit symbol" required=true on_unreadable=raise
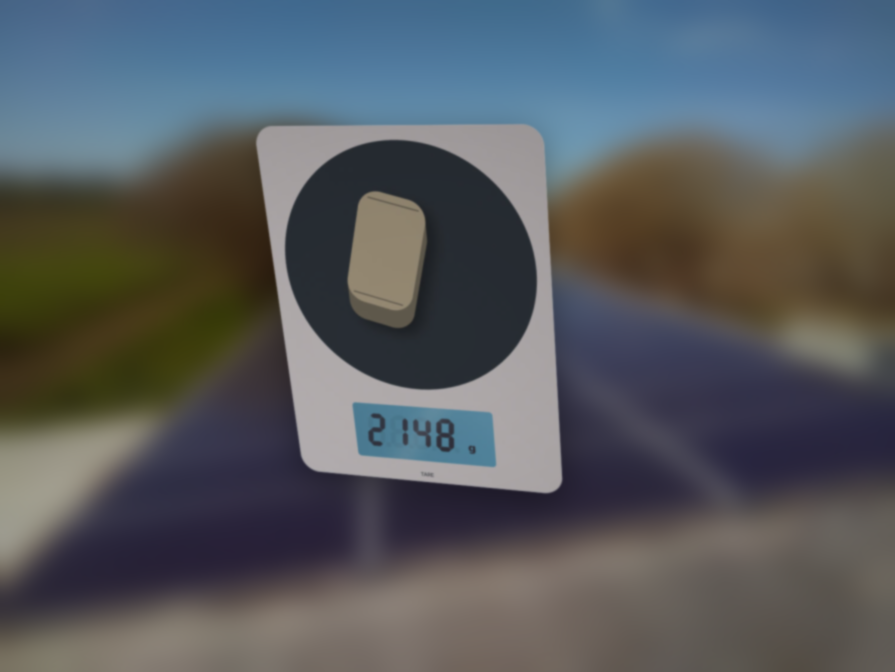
2148 g
